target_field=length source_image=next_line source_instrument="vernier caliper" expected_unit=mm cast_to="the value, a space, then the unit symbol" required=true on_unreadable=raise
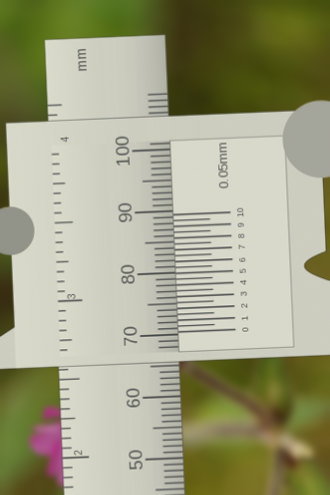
70.4 mm
